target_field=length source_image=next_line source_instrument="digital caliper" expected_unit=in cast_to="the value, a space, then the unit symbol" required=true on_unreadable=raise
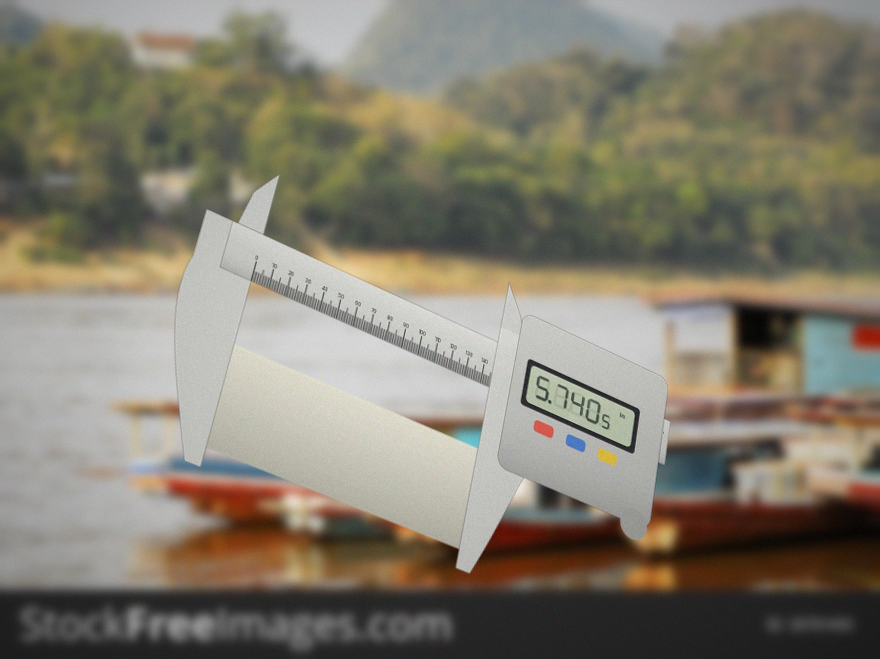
5.7405 in
